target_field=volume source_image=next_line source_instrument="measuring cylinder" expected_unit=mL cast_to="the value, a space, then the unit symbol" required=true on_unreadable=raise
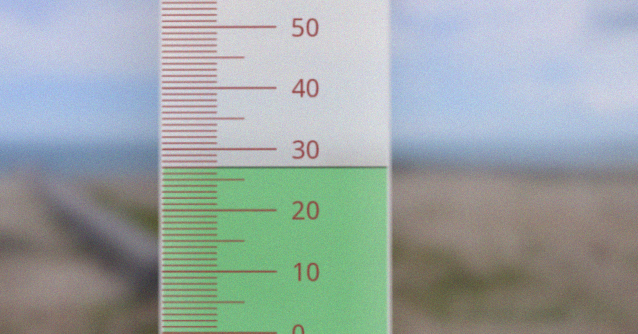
27 mL
